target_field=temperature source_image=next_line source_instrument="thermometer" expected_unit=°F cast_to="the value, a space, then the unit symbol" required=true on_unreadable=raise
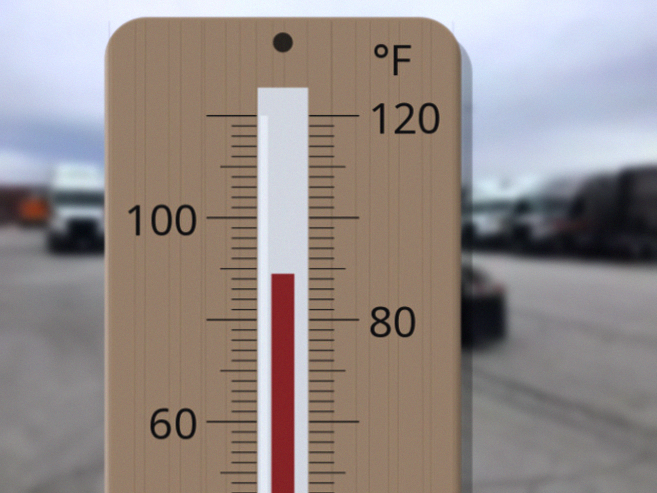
89 °F
